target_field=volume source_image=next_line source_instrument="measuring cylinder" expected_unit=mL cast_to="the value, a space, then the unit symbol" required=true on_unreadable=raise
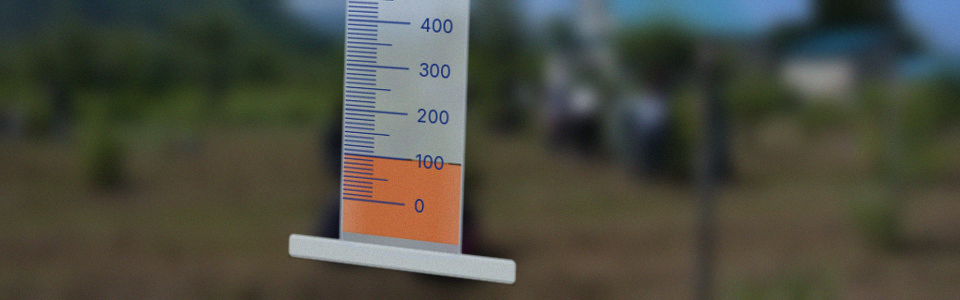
100 mL
